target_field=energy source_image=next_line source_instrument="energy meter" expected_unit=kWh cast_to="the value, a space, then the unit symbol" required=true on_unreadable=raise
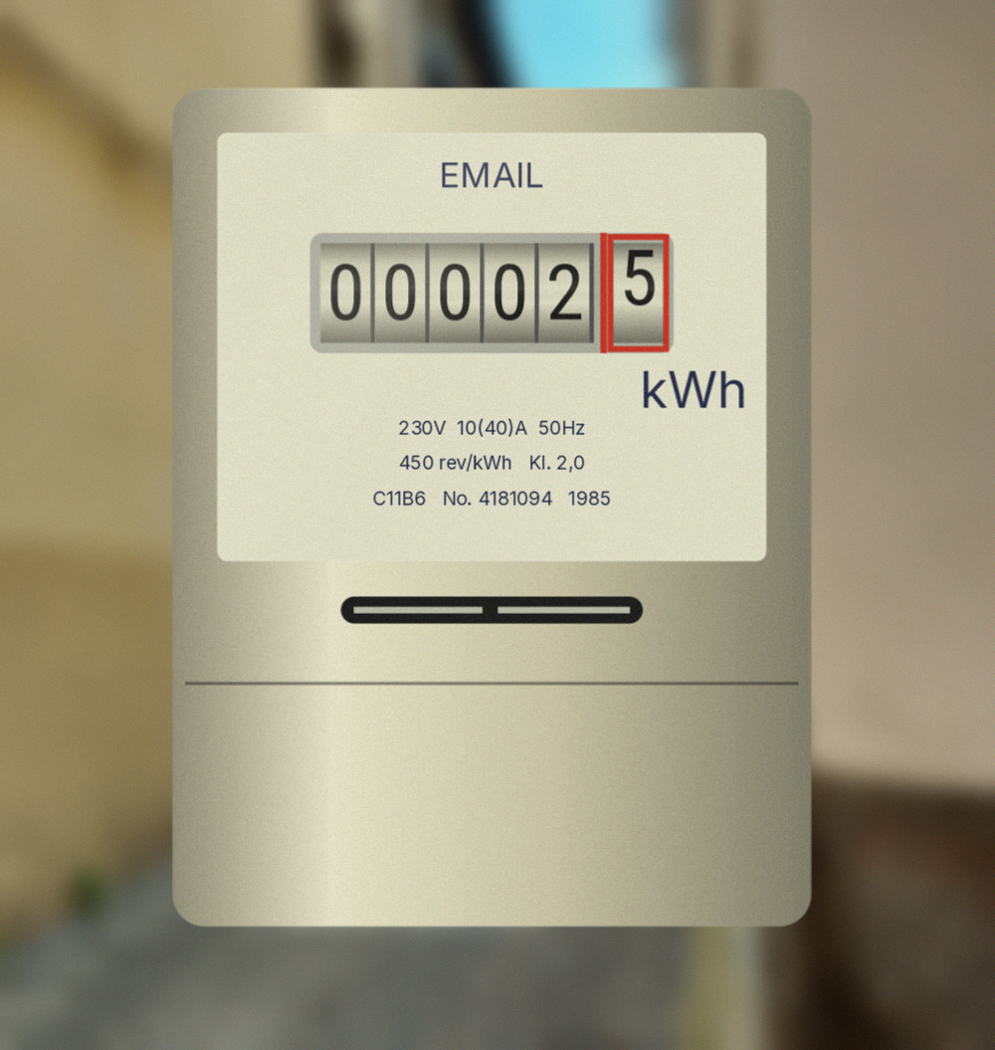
2.5 kWh
